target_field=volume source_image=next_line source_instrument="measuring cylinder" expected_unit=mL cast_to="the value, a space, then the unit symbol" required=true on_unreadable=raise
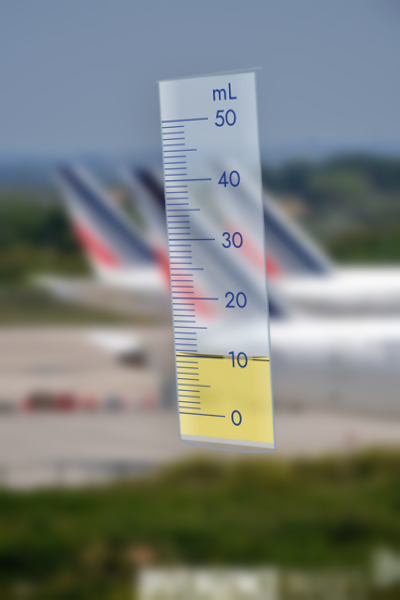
10 mL
